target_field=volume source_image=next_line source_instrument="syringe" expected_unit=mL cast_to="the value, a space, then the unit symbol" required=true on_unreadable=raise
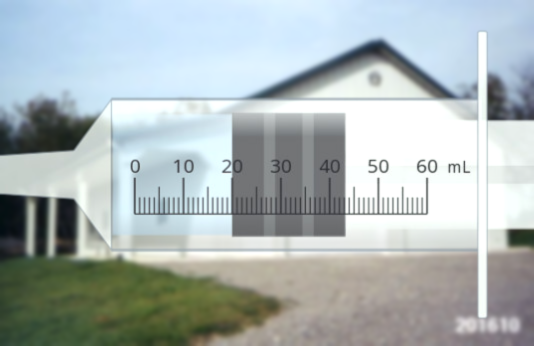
20 mL
